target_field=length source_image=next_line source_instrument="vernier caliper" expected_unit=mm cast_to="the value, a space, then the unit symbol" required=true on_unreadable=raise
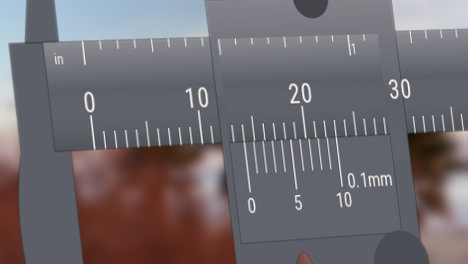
14.0 mm
